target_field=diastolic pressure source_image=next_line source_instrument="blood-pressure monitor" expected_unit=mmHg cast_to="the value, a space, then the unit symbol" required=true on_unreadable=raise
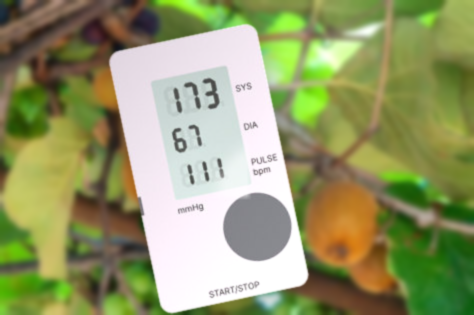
67 mmHg
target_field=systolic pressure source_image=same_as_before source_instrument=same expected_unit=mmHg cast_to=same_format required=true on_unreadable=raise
173 mmHg
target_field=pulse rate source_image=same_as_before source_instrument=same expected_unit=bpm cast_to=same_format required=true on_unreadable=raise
111 bpm
